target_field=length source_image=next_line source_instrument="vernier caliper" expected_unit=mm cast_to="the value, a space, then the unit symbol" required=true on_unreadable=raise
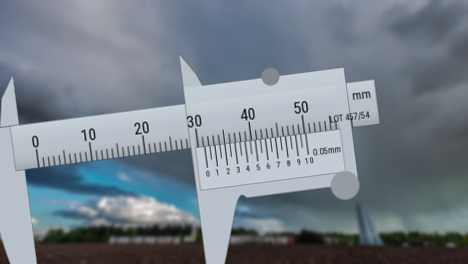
31.2 mm
